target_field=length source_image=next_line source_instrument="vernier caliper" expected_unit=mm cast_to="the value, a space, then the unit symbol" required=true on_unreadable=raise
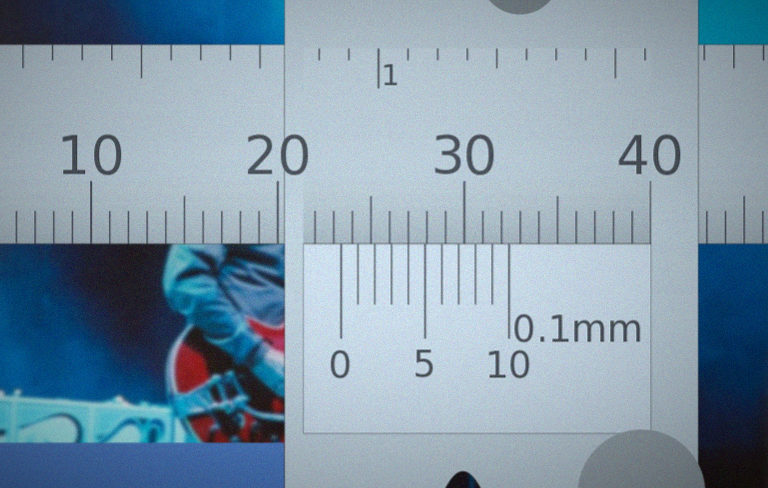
23.4 mm
